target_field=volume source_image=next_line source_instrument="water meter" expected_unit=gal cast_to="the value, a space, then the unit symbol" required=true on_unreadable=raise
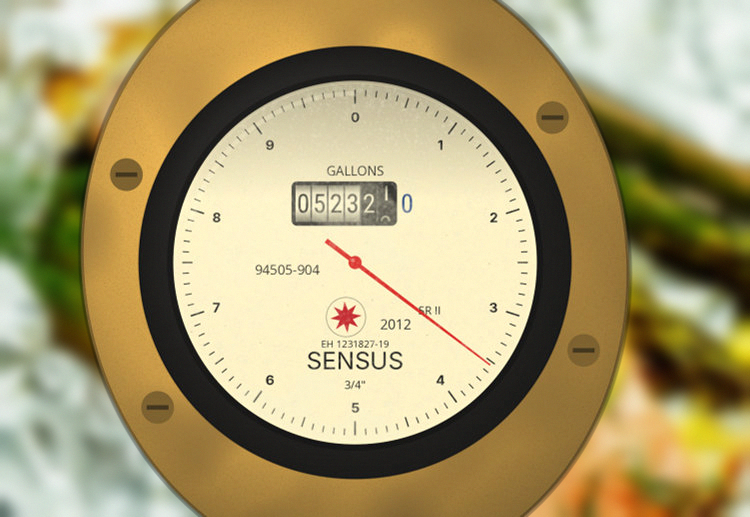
523213.5 gal
